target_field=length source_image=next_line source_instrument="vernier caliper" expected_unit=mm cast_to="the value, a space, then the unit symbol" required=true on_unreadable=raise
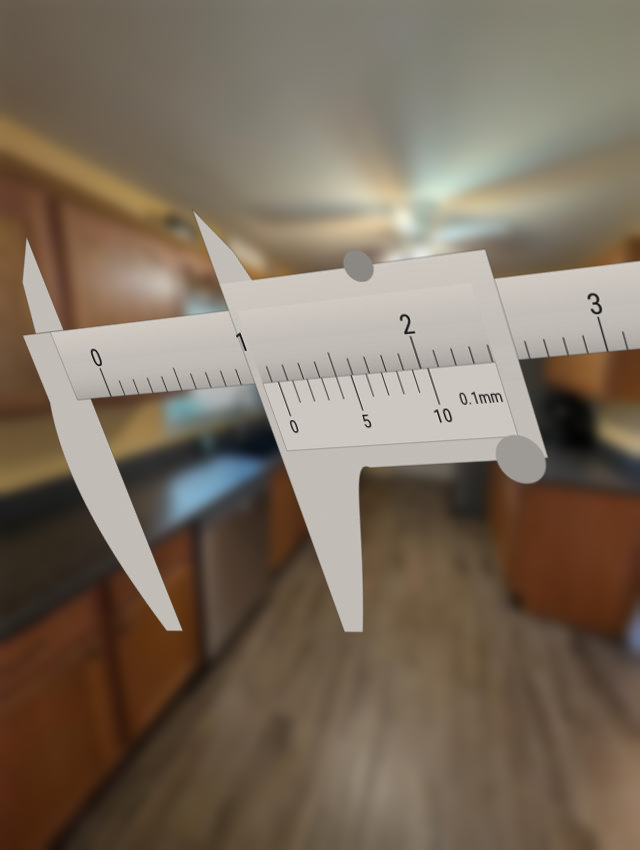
11.4 mm
